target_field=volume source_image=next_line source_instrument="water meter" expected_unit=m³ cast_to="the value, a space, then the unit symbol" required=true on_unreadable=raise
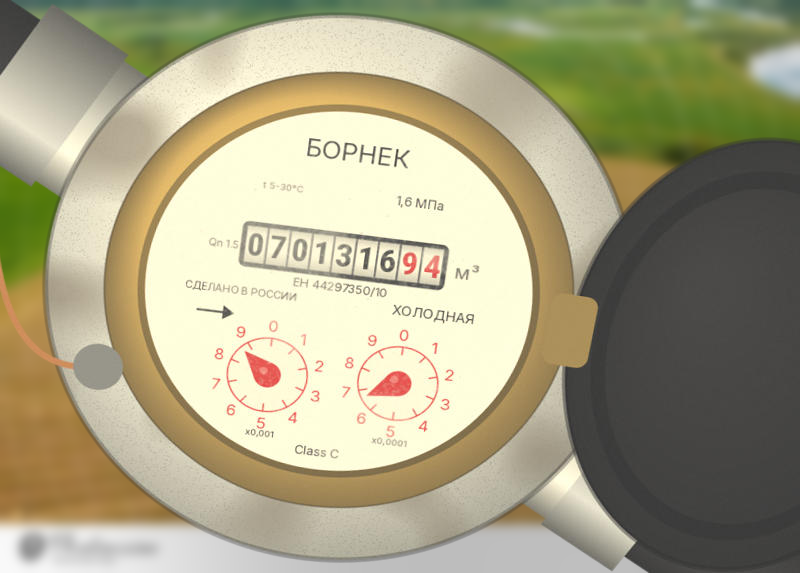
701316.9486 m³
